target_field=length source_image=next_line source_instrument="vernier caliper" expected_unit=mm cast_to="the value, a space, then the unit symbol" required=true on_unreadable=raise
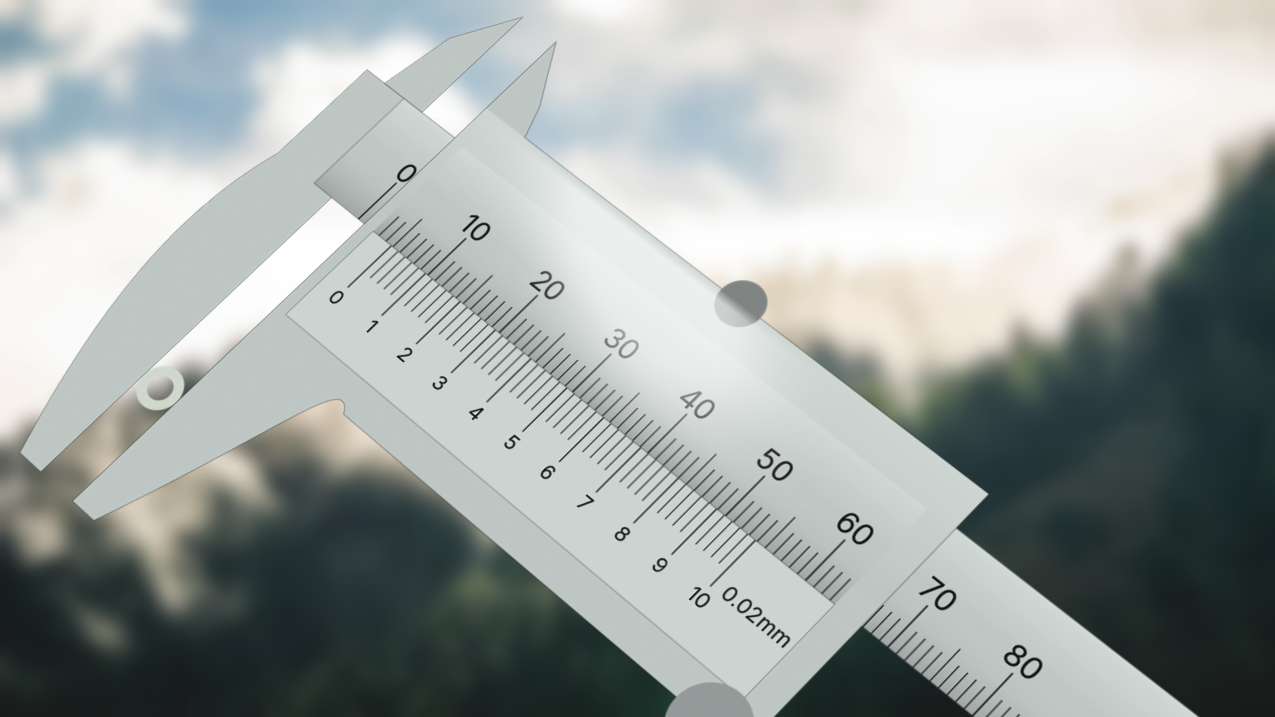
4.8 mm
